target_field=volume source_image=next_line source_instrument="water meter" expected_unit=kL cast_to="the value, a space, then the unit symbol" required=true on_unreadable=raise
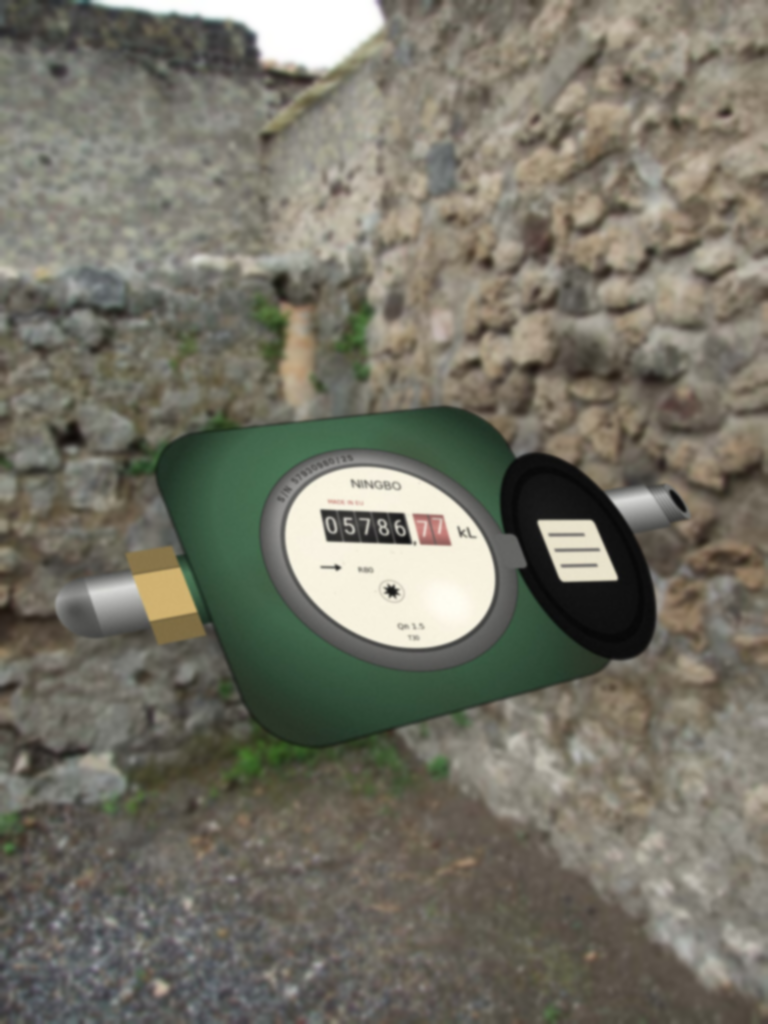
5786.77 kL
